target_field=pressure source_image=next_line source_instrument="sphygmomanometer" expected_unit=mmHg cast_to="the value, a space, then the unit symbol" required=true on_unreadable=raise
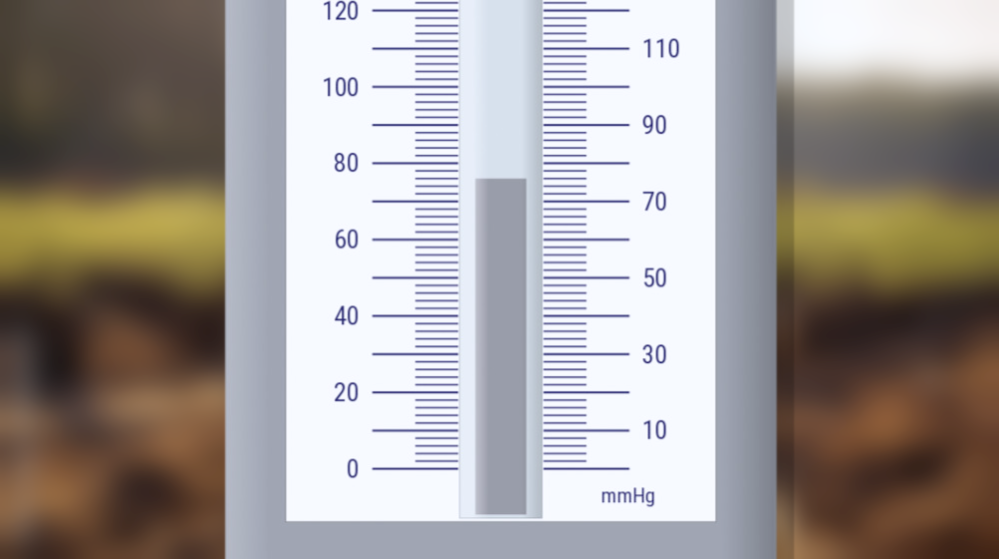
76 mmHg
